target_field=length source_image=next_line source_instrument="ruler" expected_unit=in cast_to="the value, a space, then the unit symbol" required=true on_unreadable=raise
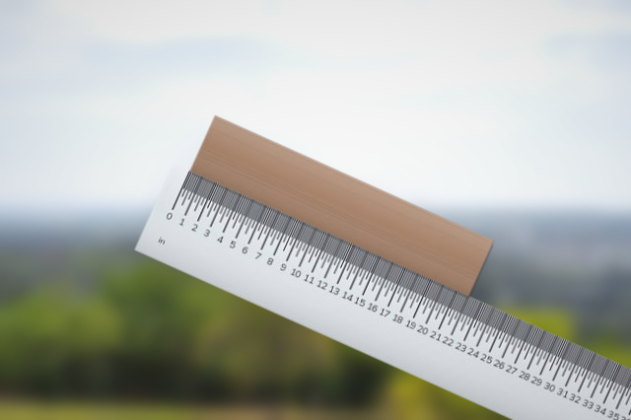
22 in
